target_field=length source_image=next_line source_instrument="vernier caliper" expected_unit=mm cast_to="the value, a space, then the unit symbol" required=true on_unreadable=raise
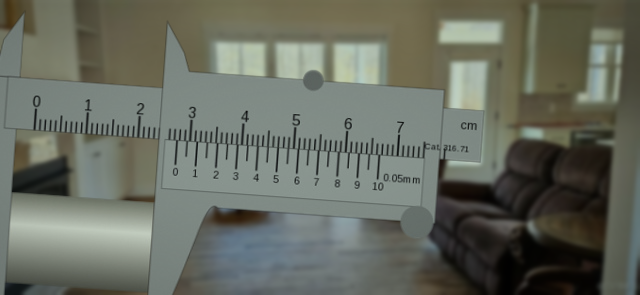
27.5 mm
